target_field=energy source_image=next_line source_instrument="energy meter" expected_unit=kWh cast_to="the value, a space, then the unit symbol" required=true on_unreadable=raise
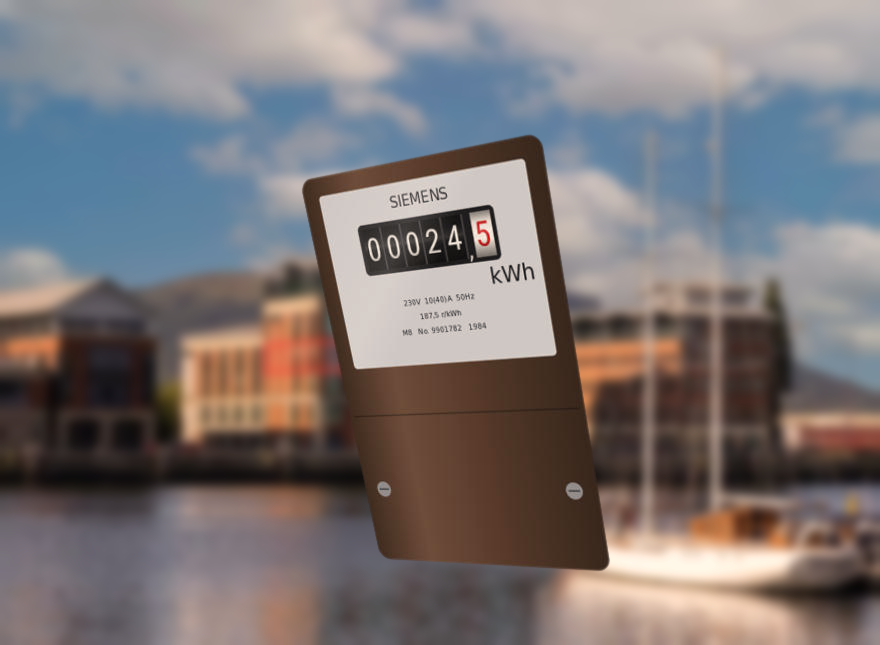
24.5 kWh
